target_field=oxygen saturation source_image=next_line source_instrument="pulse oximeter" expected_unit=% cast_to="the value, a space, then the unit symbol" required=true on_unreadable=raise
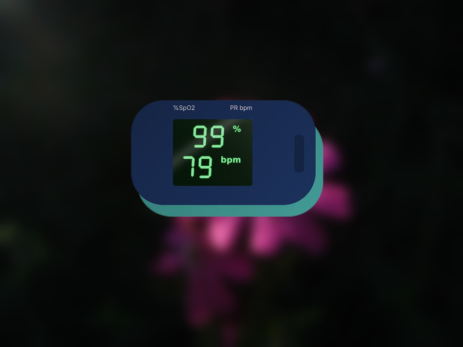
99 %
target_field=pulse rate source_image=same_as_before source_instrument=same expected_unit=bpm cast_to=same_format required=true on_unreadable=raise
79 bpm
